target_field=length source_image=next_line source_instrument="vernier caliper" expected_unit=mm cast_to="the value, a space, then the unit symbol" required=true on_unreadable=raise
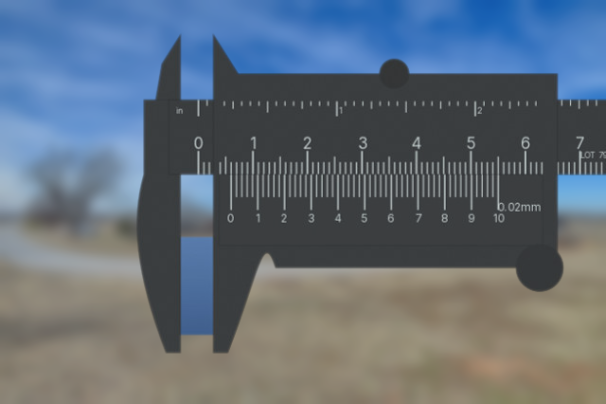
6.0 mm
